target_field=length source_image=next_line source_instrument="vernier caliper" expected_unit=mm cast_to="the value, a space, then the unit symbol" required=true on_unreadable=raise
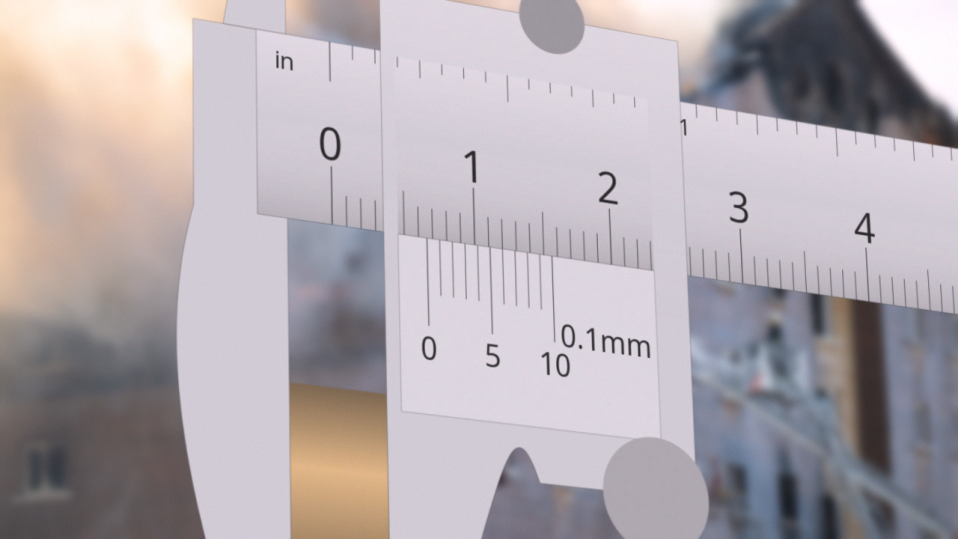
6.6 mm
